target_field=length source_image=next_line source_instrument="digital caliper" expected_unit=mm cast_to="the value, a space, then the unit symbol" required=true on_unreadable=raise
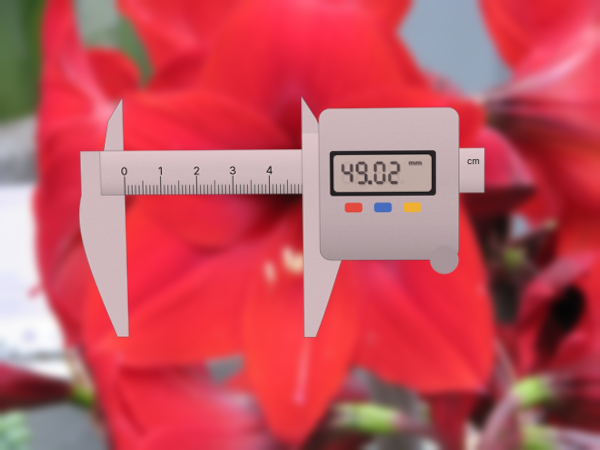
49.02 mm
